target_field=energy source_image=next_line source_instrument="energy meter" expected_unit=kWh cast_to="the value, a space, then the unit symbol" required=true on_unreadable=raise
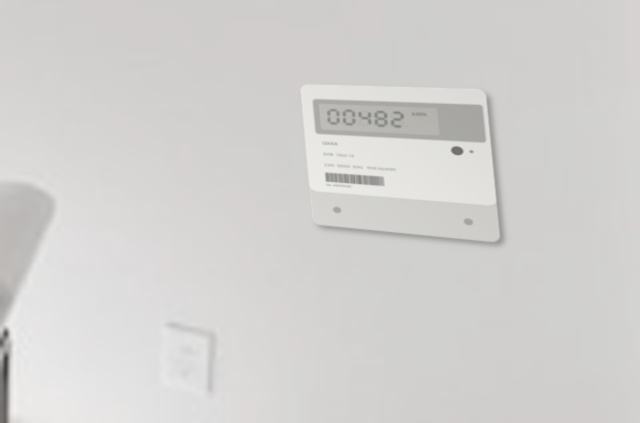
482 kWh
